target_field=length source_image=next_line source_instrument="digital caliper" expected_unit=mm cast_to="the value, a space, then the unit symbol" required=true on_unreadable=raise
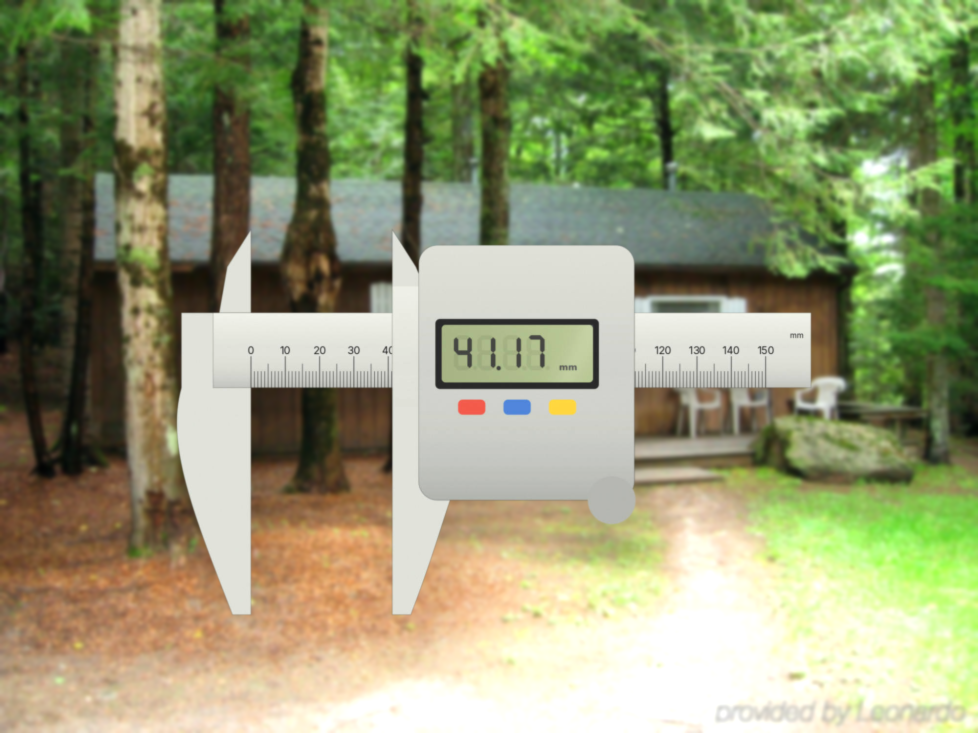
41.17 mm
